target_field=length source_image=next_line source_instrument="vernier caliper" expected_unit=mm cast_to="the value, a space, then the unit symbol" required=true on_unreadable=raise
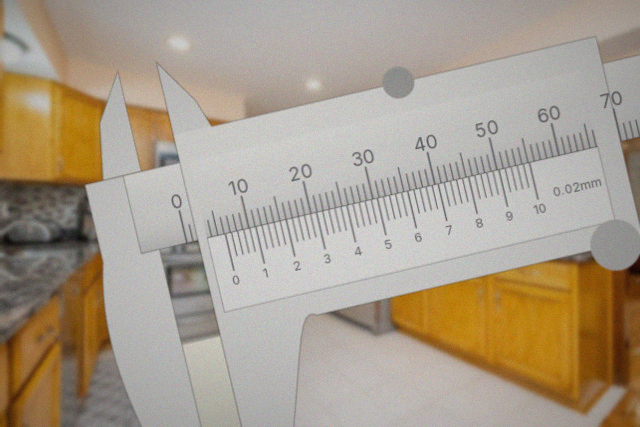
6.2 mm
